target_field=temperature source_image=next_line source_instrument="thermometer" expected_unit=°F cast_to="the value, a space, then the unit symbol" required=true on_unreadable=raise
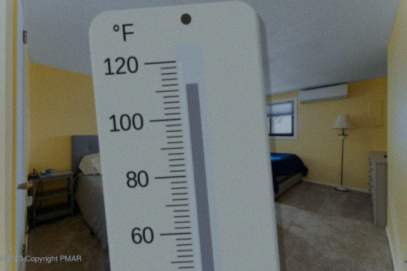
112 °F
